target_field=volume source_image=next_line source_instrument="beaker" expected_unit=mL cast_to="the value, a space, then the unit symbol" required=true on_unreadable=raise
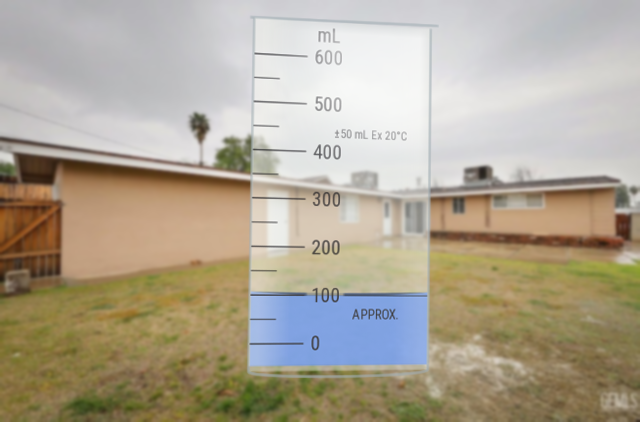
100 mL
